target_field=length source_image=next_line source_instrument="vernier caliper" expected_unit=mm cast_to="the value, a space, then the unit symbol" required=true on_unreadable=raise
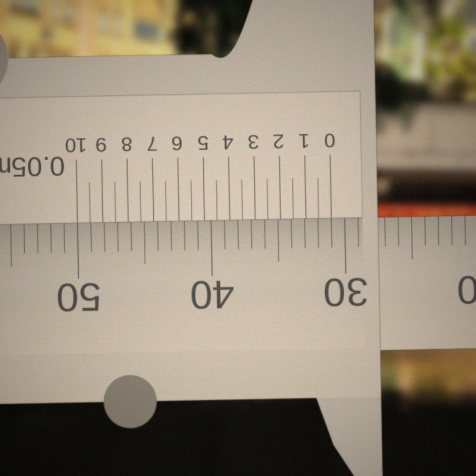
31.0 mm
